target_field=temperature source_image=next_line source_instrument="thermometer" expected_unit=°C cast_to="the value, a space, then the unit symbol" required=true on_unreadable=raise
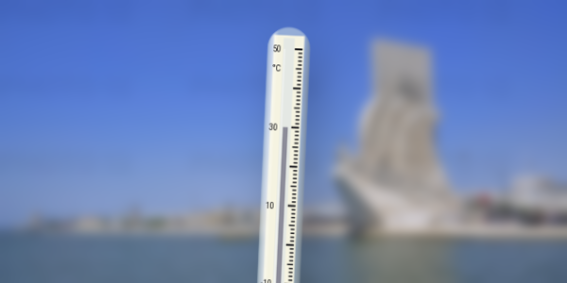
30 °C
